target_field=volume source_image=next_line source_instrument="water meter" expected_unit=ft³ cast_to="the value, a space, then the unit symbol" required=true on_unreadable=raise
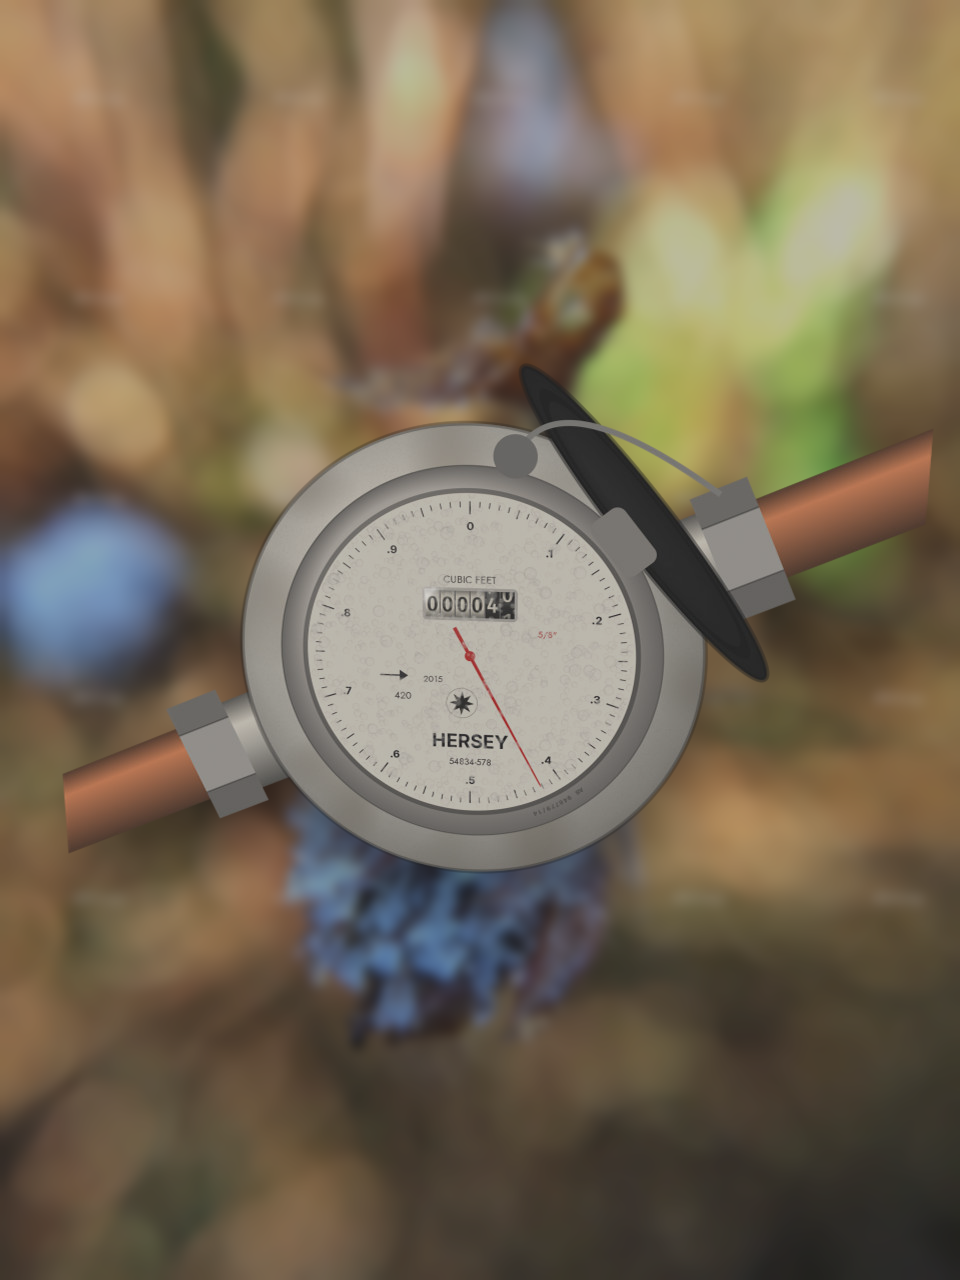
40.42 ft³
